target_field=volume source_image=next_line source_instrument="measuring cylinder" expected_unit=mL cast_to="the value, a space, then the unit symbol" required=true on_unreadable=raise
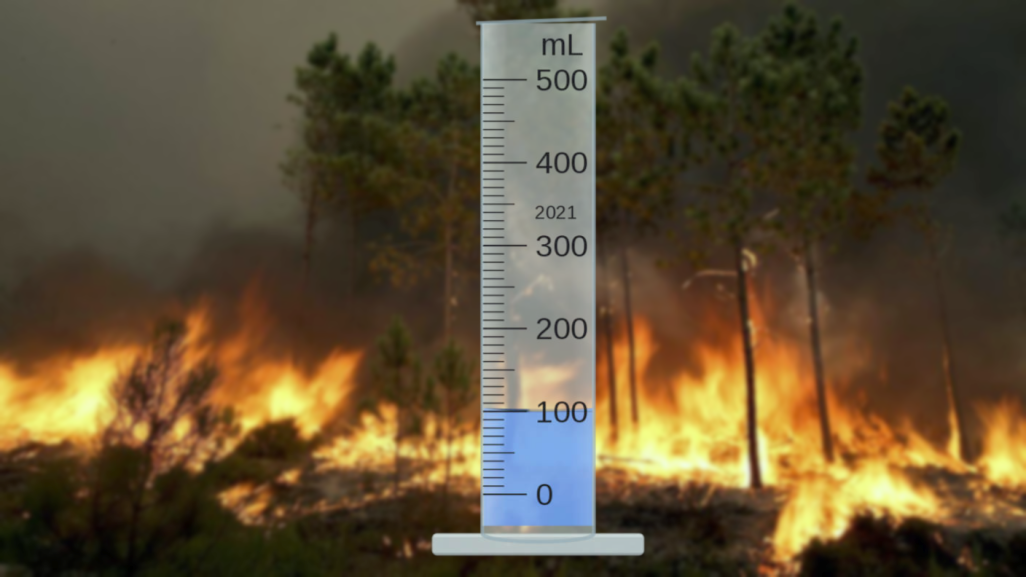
100 mL
